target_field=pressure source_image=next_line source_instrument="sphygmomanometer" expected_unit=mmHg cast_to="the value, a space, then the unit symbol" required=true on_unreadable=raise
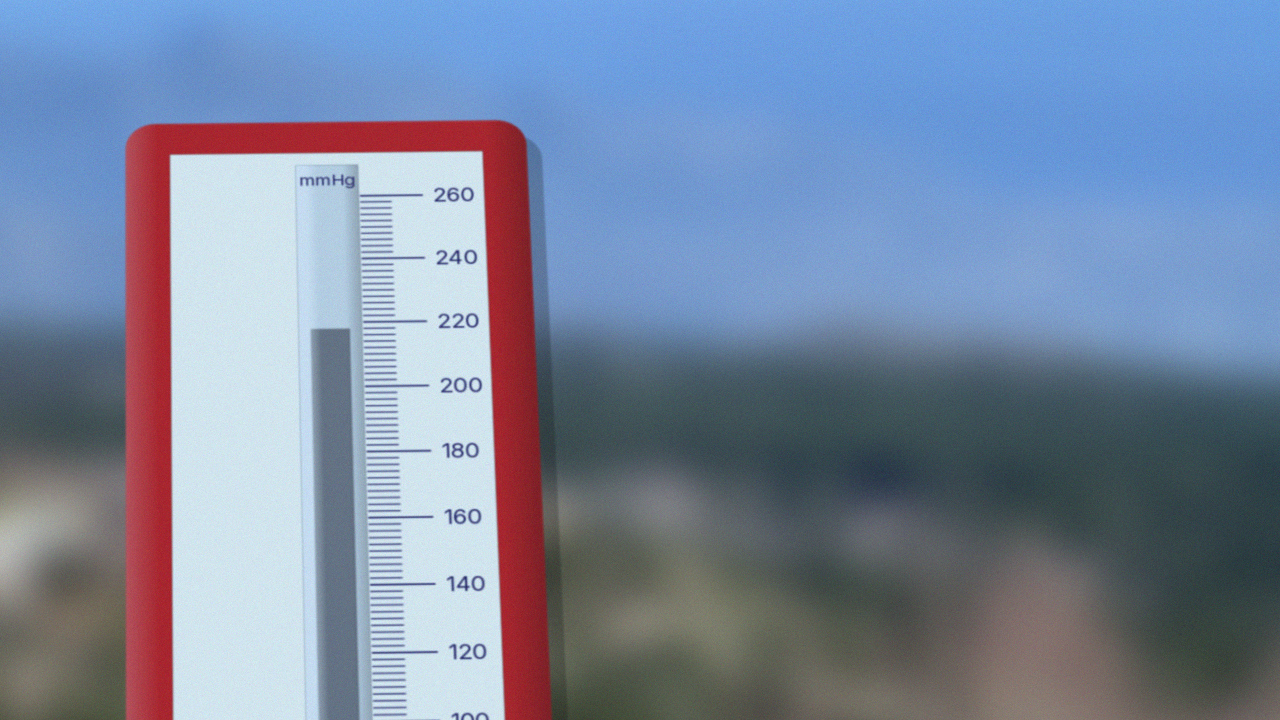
218 mmHg
